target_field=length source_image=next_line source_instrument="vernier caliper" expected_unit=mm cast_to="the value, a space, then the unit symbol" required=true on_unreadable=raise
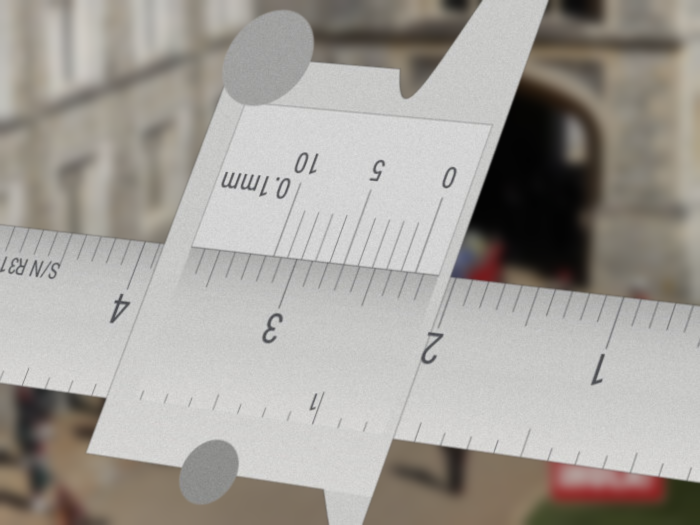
22.5 mm
